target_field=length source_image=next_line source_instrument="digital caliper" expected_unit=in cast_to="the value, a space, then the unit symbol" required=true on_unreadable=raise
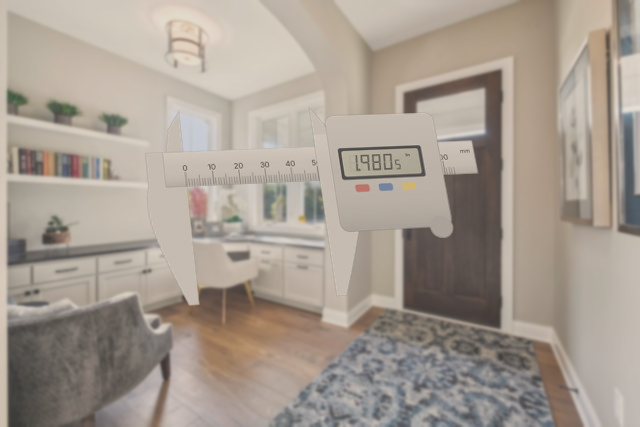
1.9805 in
